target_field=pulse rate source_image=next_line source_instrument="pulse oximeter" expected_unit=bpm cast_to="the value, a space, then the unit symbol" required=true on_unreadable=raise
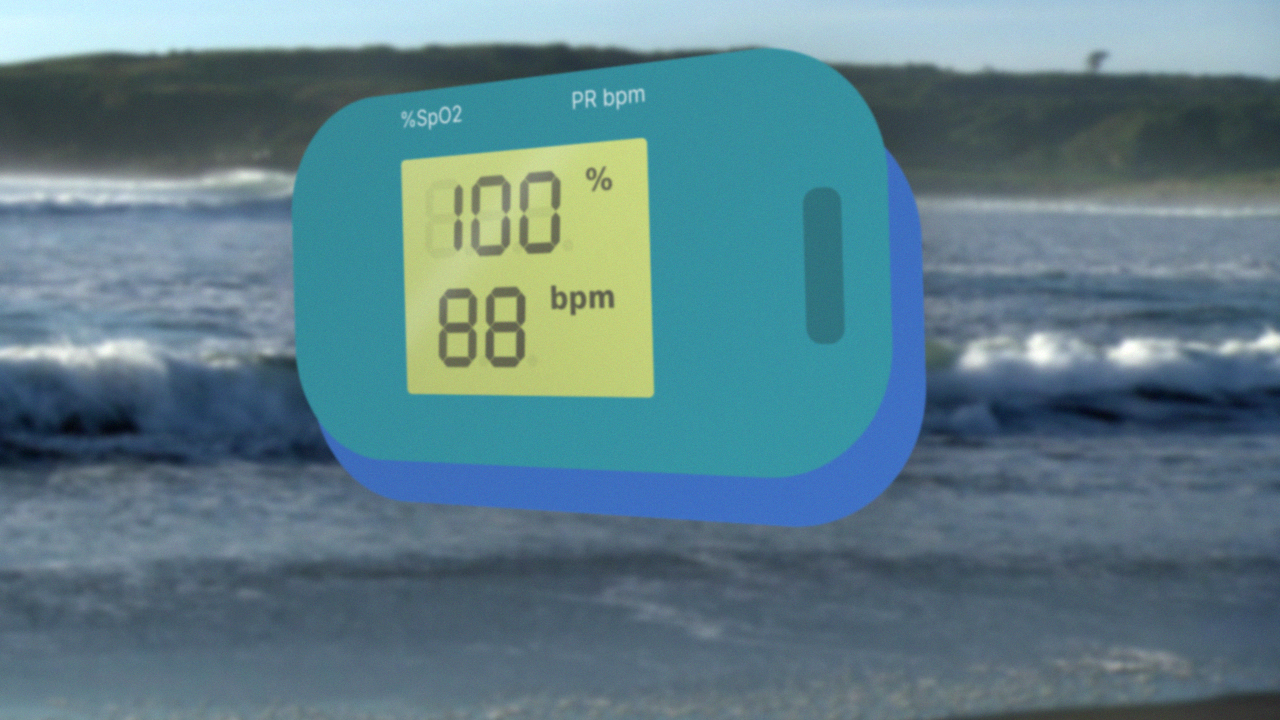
88 bpm
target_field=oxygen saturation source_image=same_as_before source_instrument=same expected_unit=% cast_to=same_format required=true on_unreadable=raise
100 %
